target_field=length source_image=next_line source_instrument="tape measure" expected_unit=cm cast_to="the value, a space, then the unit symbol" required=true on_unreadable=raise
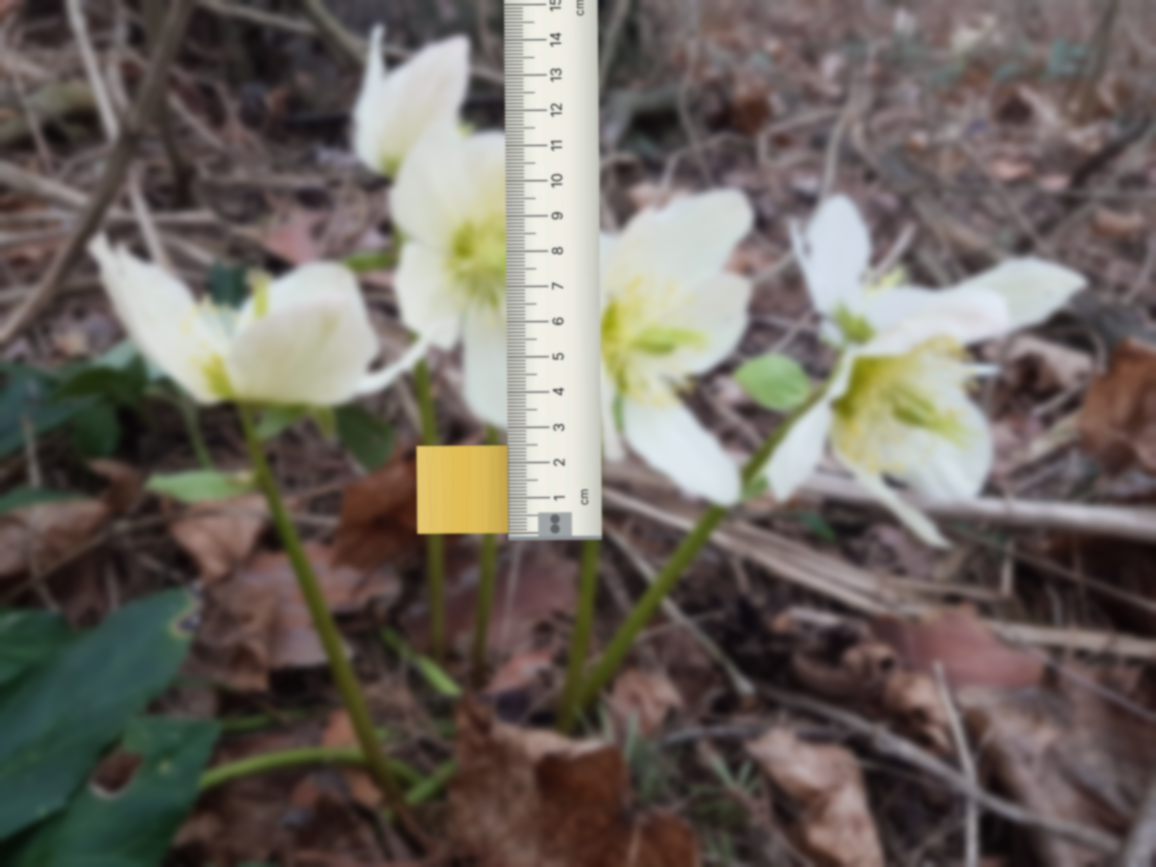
2.5 cm
